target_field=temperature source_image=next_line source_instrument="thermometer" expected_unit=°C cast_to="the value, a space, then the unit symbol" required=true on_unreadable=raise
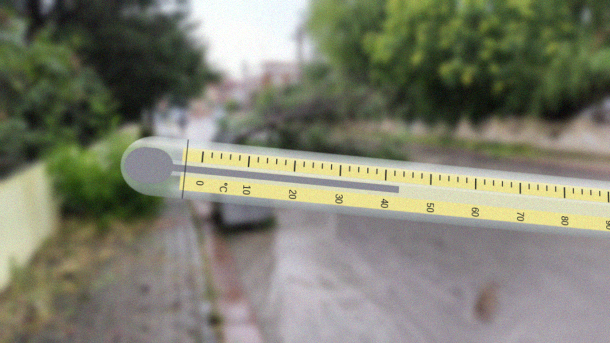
43 °C
